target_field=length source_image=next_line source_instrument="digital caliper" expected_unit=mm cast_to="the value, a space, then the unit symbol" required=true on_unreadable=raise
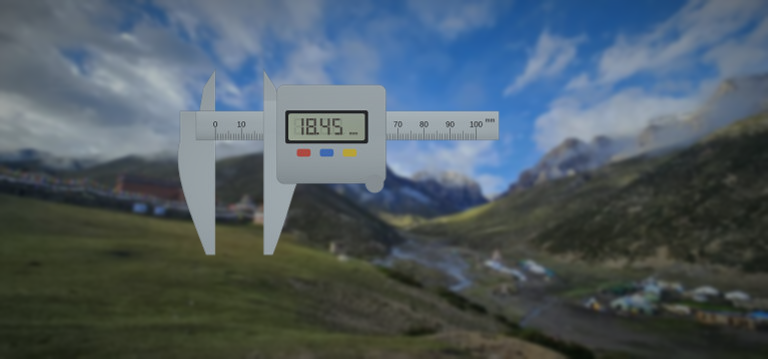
18.45 mm
